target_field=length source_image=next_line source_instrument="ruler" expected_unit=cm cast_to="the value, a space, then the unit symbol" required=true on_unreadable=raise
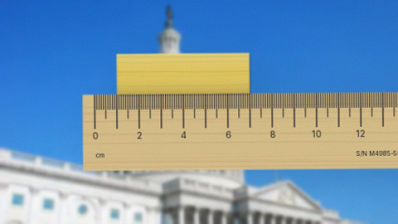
6 cm
